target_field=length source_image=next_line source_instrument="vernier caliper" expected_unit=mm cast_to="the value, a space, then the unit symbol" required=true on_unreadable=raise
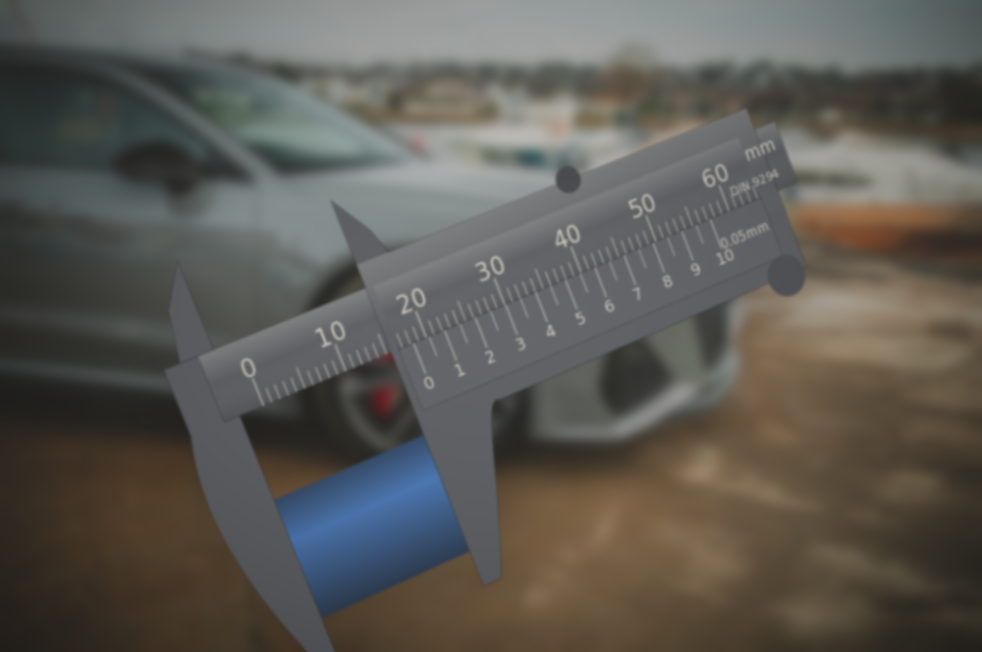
18.4 mm
